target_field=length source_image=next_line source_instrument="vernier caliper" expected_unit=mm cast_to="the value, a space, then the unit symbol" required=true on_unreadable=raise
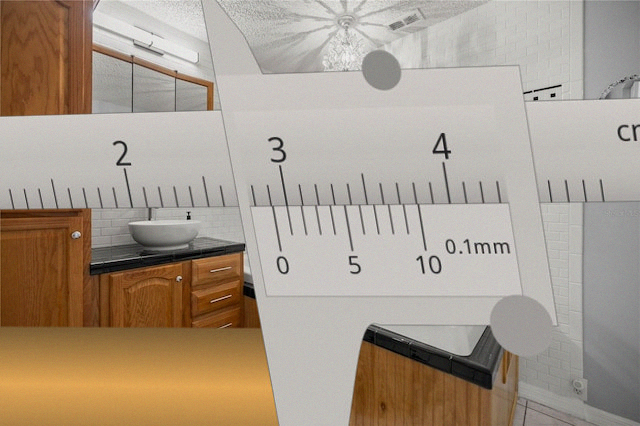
29.1 mm
